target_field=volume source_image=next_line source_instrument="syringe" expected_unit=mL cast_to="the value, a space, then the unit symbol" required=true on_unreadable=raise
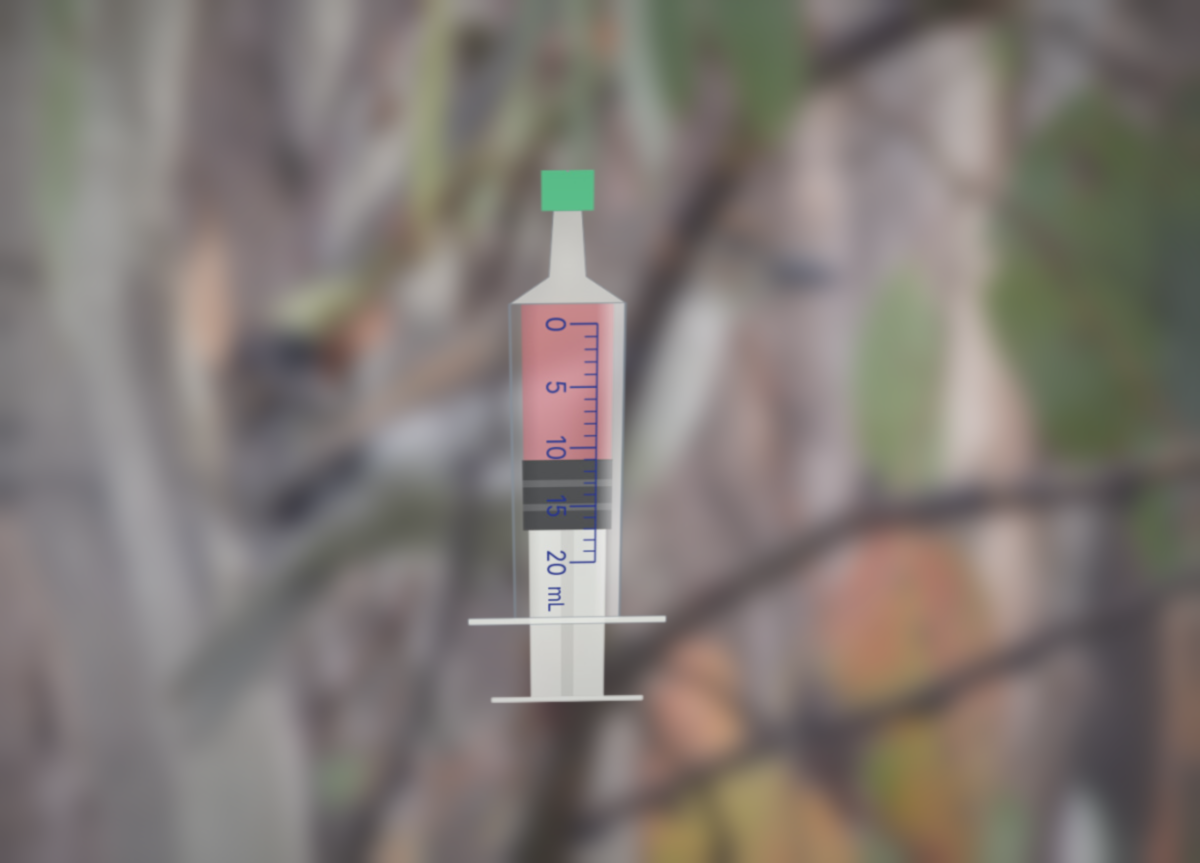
11 mL
